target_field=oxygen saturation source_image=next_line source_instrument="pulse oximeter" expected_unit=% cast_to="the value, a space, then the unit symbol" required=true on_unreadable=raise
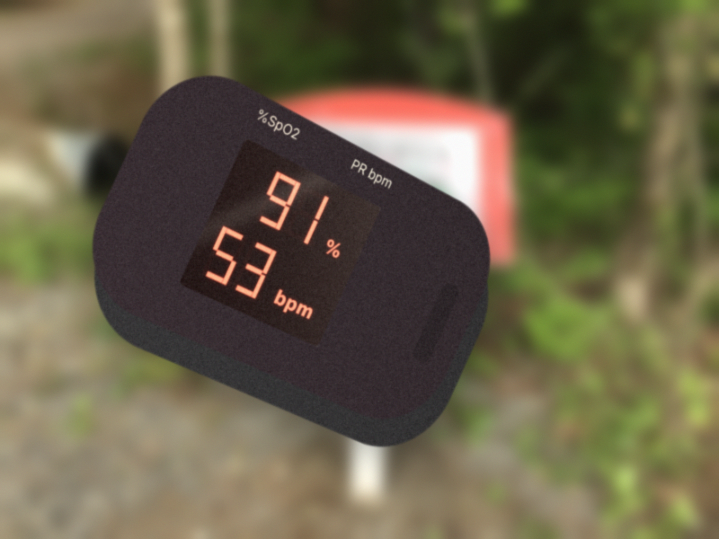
91 %
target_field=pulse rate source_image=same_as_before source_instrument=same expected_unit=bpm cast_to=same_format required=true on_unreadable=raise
53 bpm
